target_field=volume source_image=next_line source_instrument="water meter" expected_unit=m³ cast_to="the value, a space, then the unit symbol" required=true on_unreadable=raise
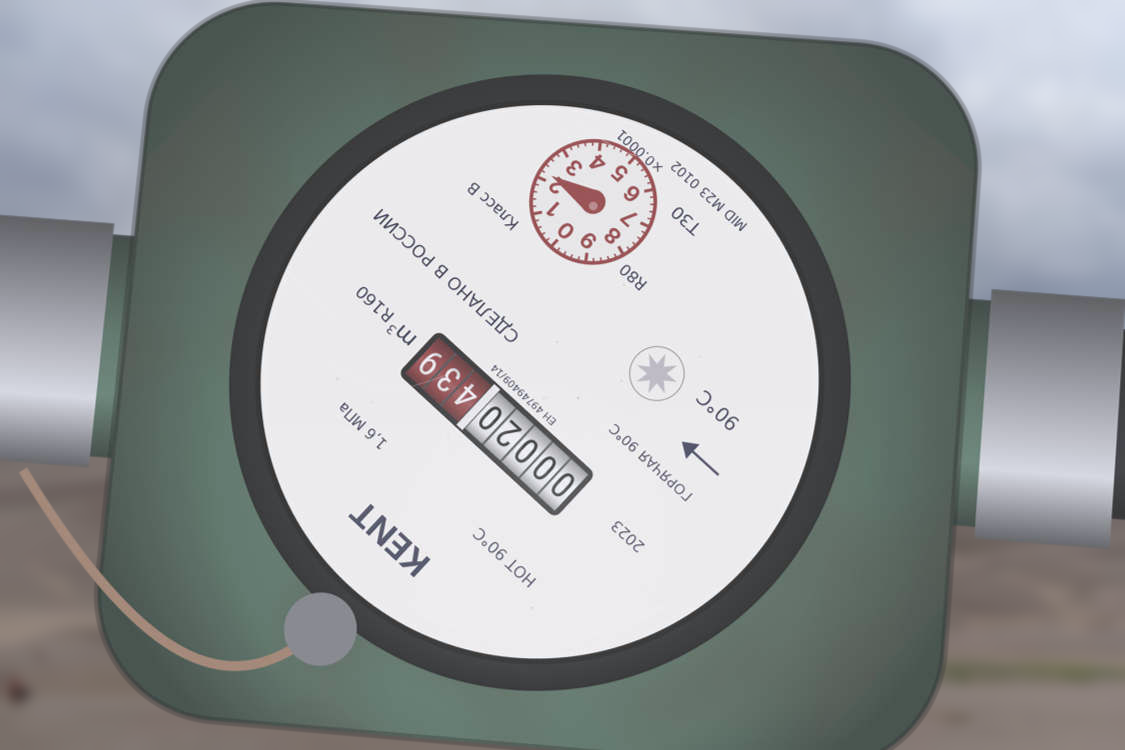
20.4392 m³
